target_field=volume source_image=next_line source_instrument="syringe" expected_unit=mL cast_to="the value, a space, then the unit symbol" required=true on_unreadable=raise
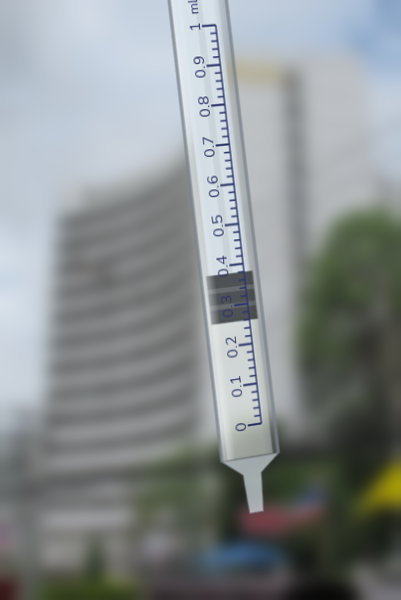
0.26 mL
